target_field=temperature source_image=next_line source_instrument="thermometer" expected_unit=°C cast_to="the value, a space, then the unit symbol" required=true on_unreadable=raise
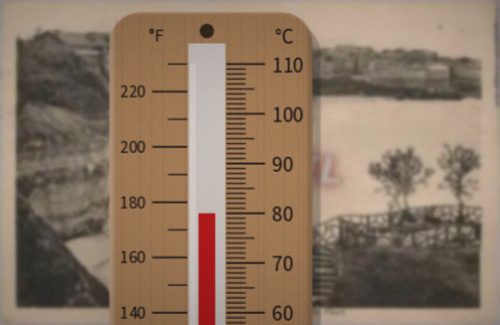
80 °C
